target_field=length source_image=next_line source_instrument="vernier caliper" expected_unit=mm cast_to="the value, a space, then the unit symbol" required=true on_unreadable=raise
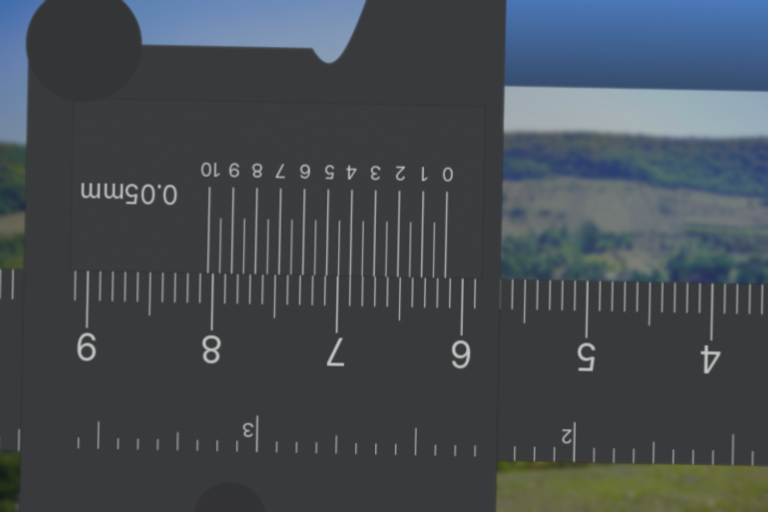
61.4 mm
